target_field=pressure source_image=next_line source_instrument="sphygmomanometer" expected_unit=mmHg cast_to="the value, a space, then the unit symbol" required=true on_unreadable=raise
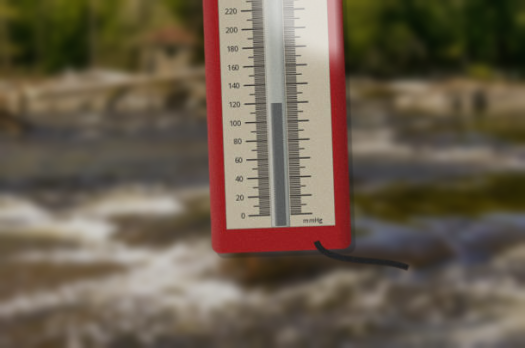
120 mmHg
